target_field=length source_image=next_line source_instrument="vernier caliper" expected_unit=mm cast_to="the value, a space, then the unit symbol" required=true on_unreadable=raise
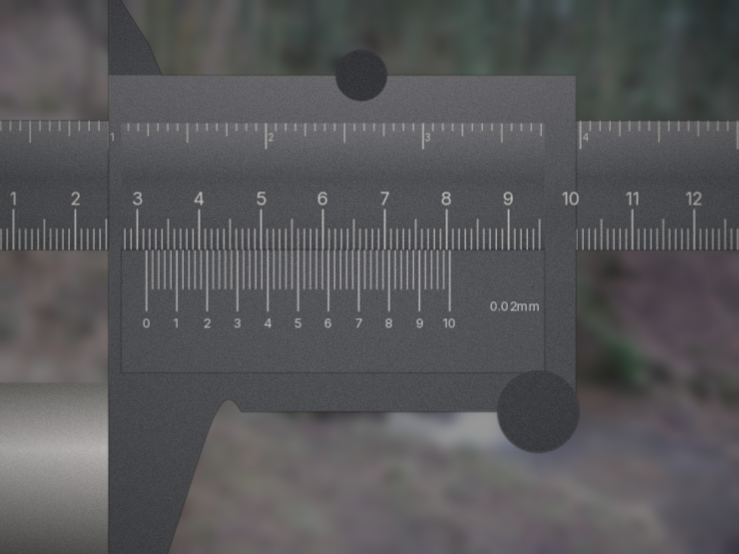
31.5 mm
